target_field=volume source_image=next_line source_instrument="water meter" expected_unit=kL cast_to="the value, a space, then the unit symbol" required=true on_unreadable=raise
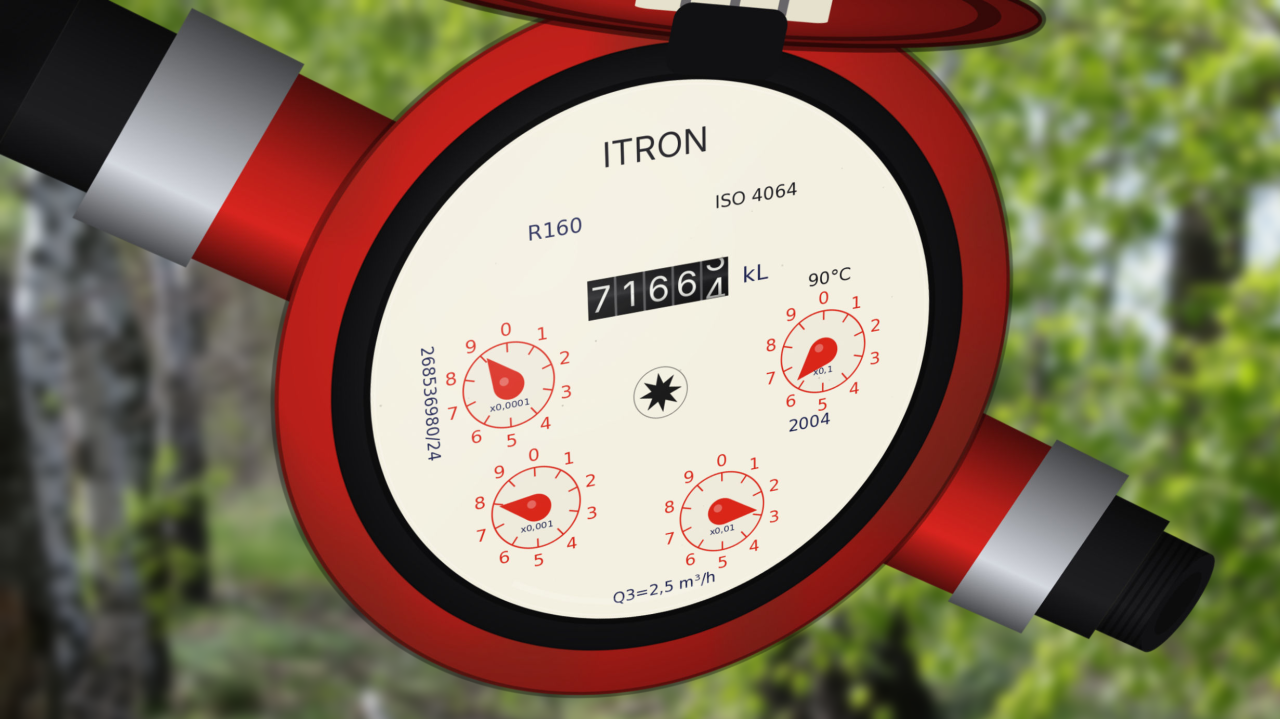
71663.6279 kL
